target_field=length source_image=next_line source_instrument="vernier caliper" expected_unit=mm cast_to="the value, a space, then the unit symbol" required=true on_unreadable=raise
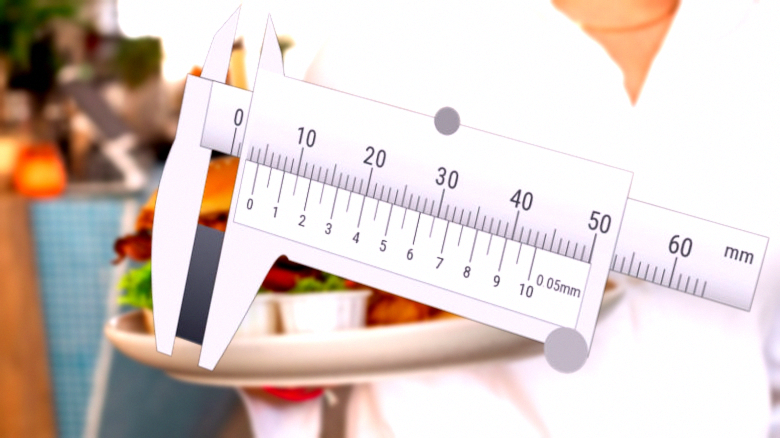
4.2 mm
